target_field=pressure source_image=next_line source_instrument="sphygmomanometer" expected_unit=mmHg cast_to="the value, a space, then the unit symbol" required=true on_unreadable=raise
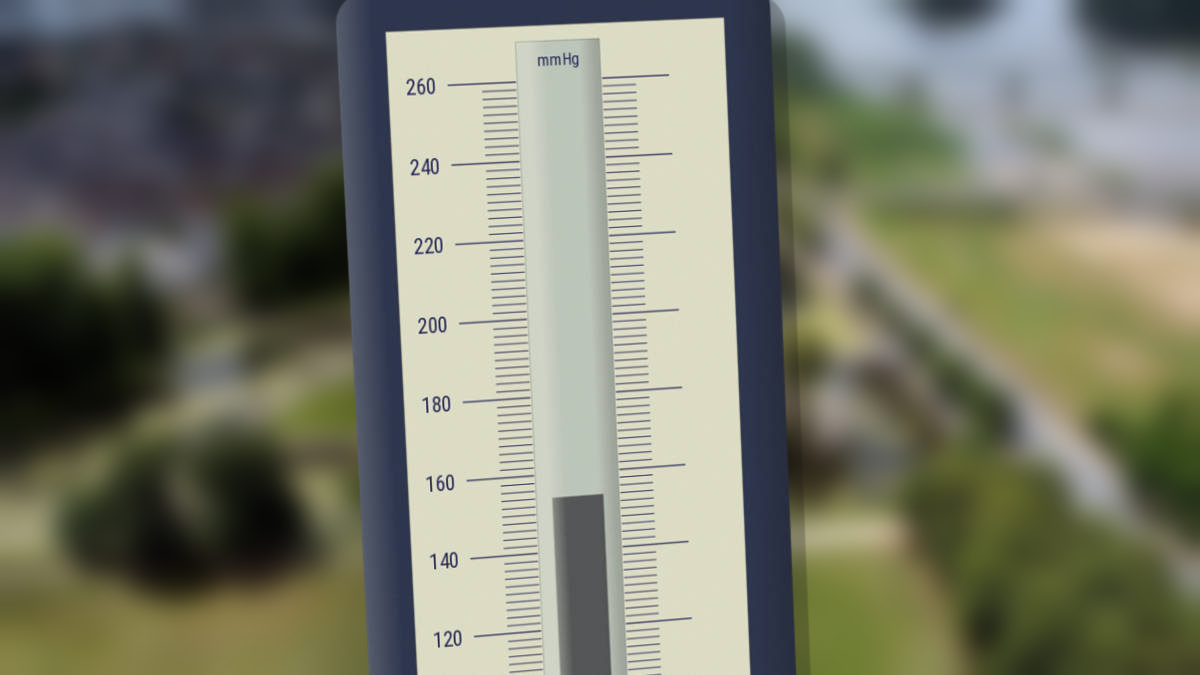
154 mmHg
